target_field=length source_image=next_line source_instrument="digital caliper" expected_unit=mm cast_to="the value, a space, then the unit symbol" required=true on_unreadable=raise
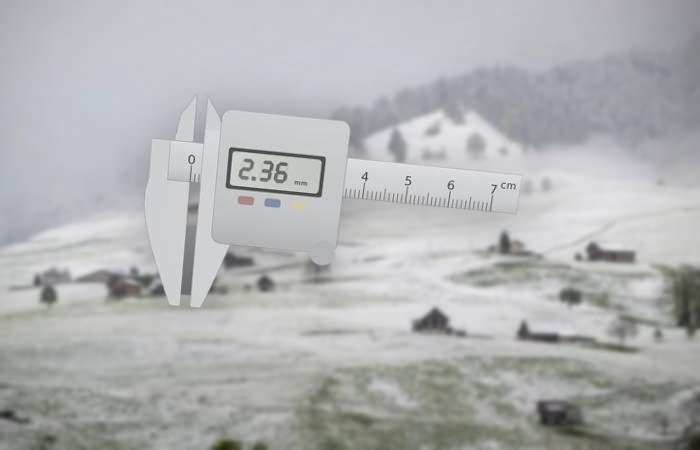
2.36 mm
